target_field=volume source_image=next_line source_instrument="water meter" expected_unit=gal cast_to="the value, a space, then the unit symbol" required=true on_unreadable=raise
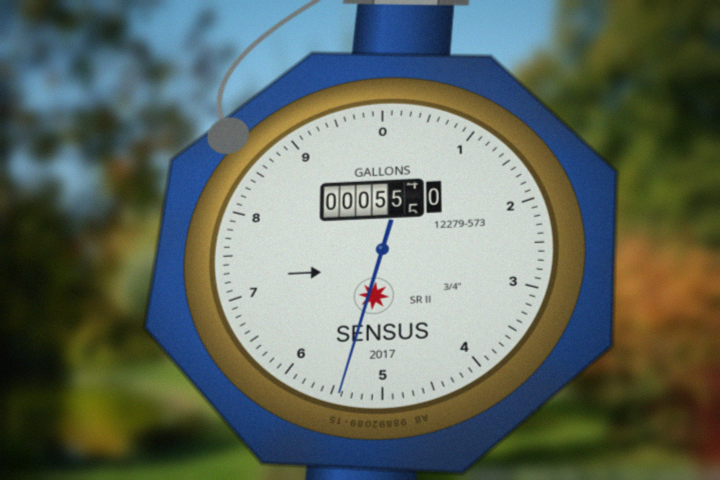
5545.4 gal
